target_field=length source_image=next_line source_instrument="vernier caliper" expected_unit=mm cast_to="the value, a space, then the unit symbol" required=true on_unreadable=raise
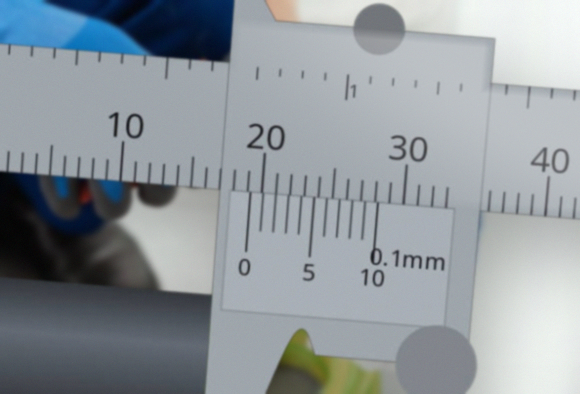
19.2 mm
